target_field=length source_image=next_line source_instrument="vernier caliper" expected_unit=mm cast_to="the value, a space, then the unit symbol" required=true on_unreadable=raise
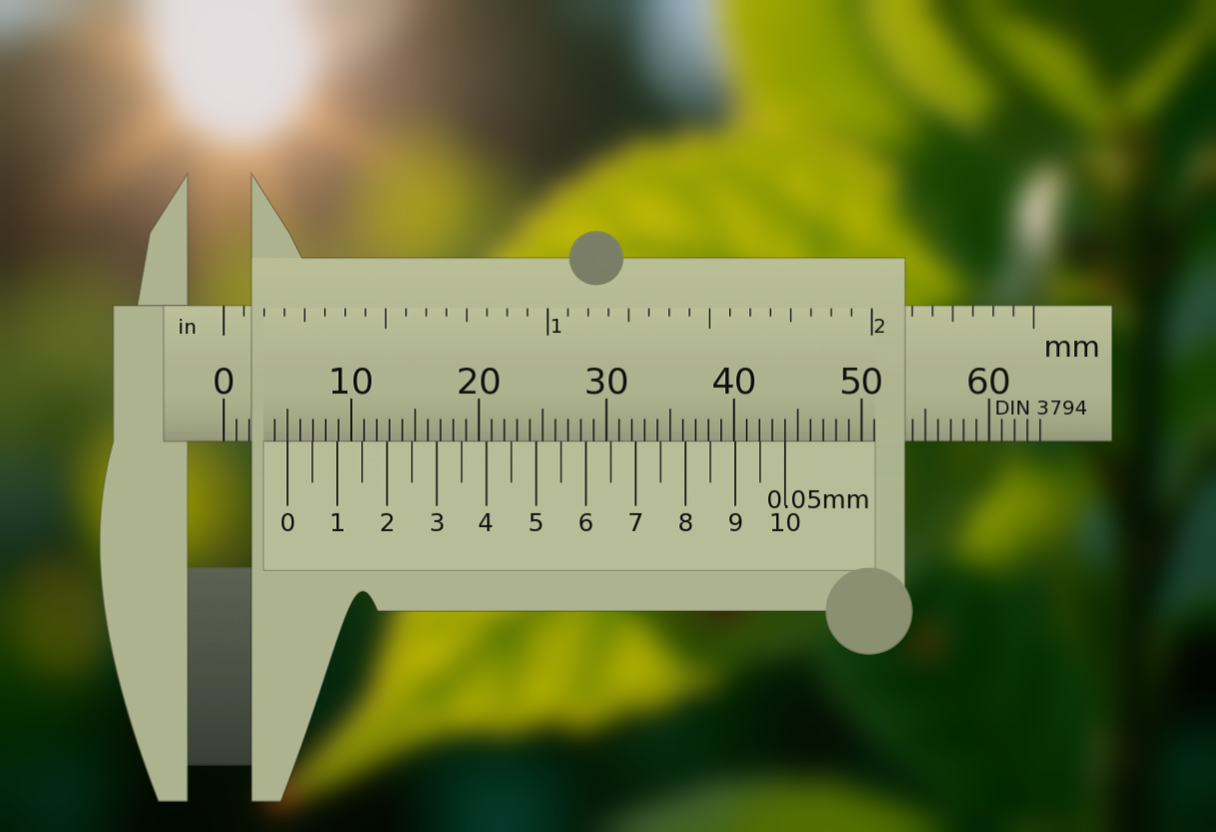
5.0 mm
